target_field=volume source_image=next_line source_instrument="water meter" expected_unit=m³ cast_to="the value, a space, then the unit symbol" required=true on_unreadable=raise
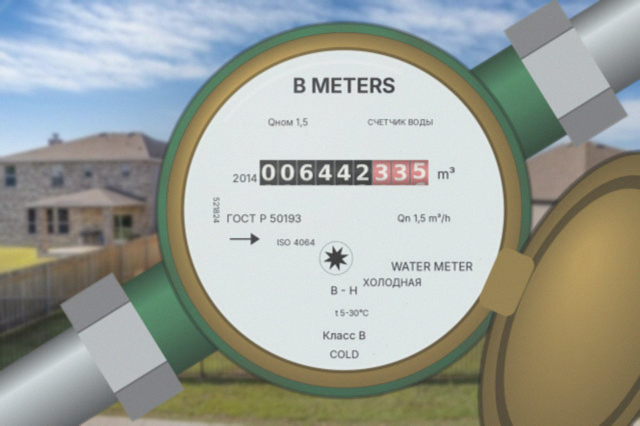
6442.335 m³
